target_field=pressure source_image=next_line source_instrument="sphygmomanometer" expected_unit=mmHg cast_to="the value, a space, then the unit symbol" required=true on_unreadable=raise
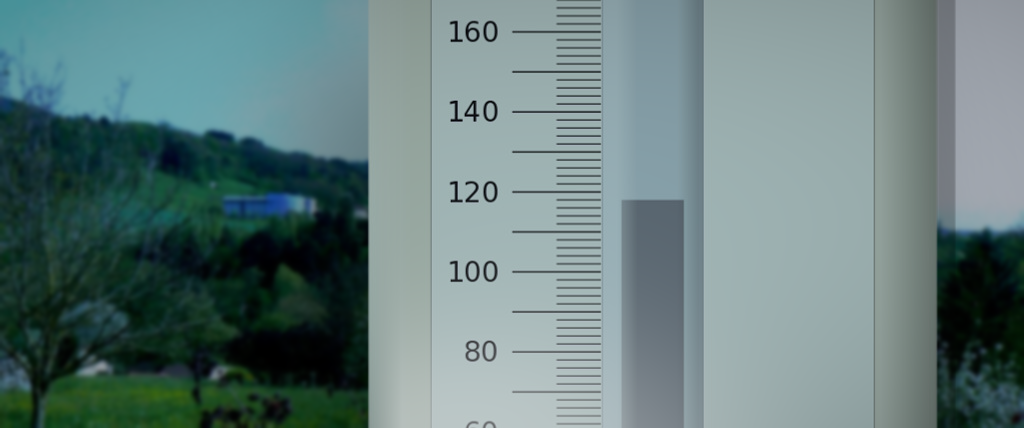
118 mmHg
